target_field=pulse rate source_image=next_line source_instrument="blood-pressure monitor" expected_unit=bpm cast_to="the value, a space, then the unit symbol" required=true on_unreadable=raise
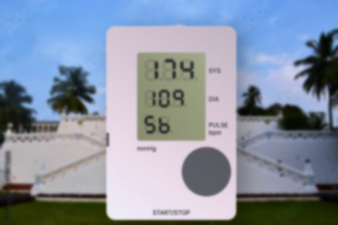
56 bpm
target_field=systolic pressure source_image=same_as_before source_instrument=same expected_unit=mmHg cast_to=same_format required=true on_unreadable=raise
174 mmHg
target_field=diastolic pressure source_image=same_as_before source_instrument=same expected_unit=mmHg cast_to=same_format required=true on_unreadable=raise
109 mmHg
